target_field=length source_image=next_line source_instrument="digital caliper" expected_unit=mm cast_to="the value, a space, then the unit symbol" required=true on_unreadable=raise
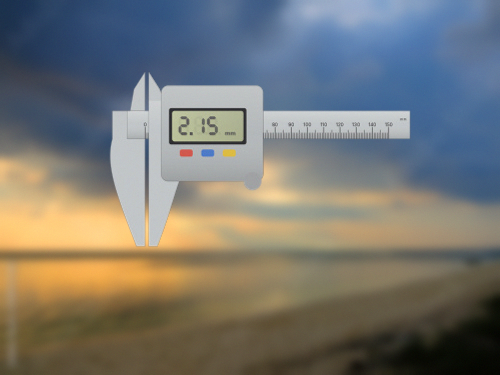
2.15 mm
